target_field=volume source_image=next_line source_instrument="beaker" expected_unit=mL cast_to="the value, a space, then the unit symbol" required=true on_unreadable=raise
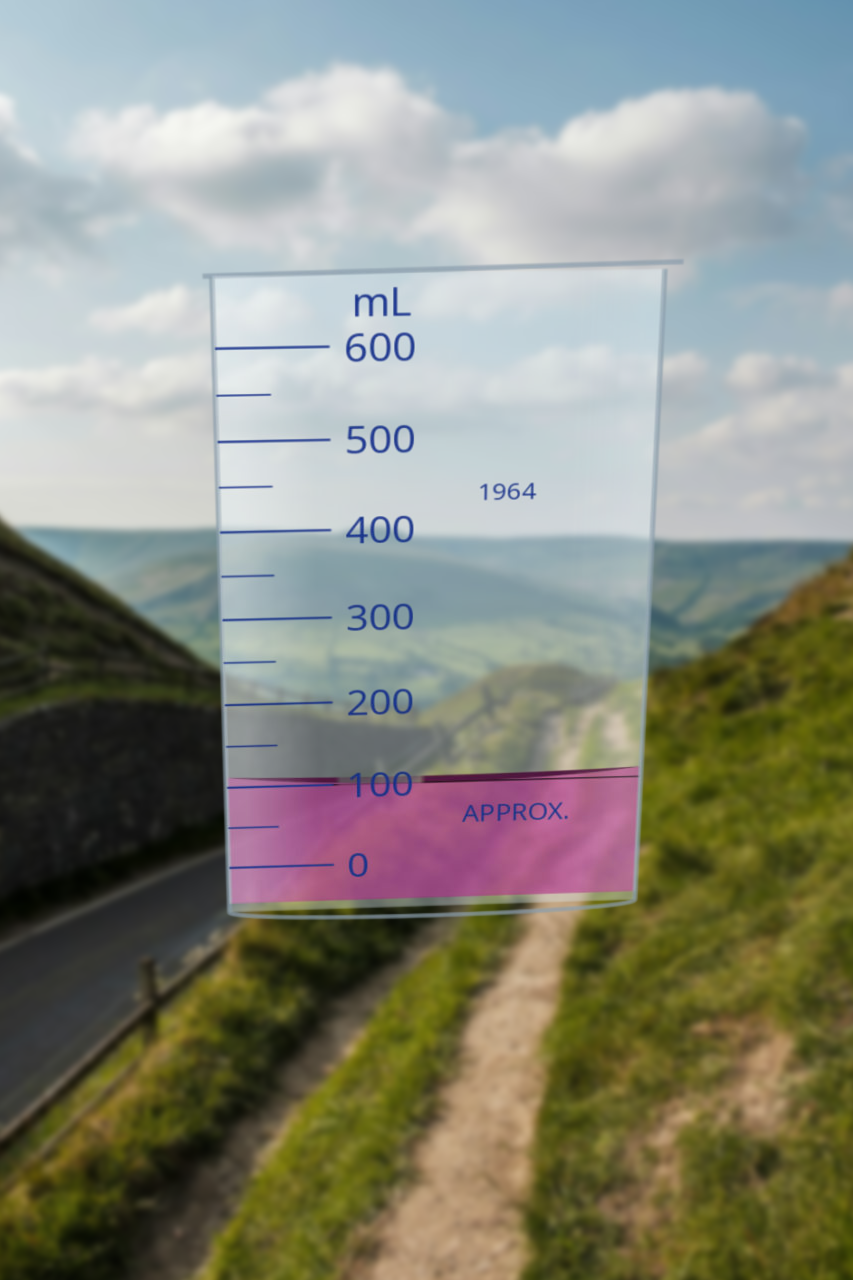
100 mL
